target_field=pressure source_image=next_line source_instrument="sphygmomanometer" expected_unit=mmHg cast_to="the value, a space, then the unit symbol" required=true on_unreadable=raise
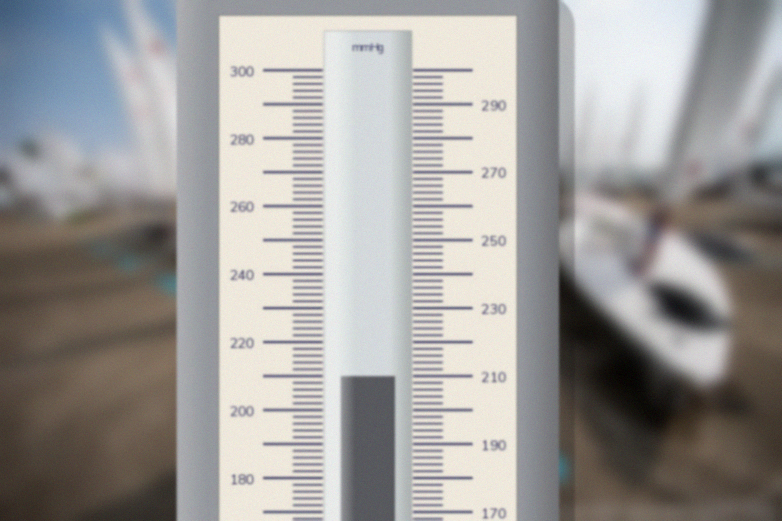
210 mmHg
